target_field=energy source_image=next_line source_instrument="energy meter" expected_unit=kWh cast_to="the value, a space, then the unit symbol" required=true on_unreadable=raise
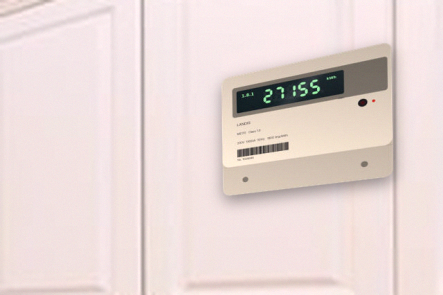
27155 kWh
